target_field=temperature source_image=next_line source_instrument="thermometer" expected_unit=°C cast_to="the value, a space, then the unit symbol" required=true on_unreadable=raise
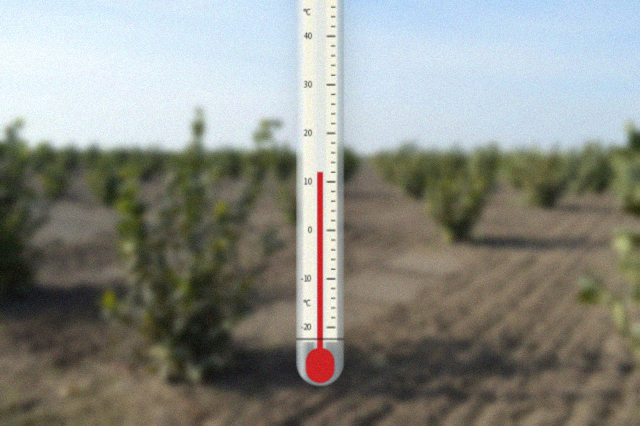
12 °C
